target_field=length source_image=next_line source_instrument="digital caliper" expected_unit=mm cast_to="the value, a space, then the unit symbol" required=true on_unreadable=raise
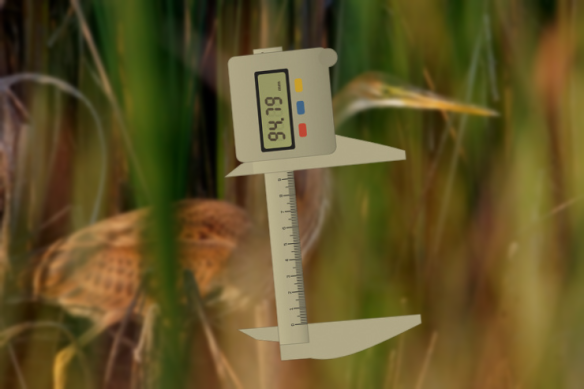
94.79 mm
